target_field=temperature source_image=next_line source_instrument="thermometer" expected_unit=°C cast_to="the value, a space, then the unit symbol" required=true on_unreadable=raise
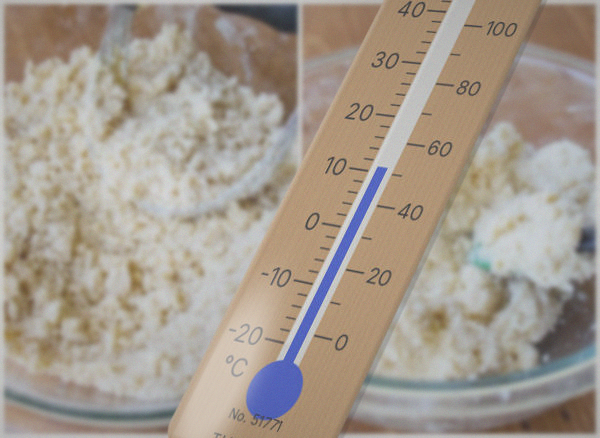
11 °C
